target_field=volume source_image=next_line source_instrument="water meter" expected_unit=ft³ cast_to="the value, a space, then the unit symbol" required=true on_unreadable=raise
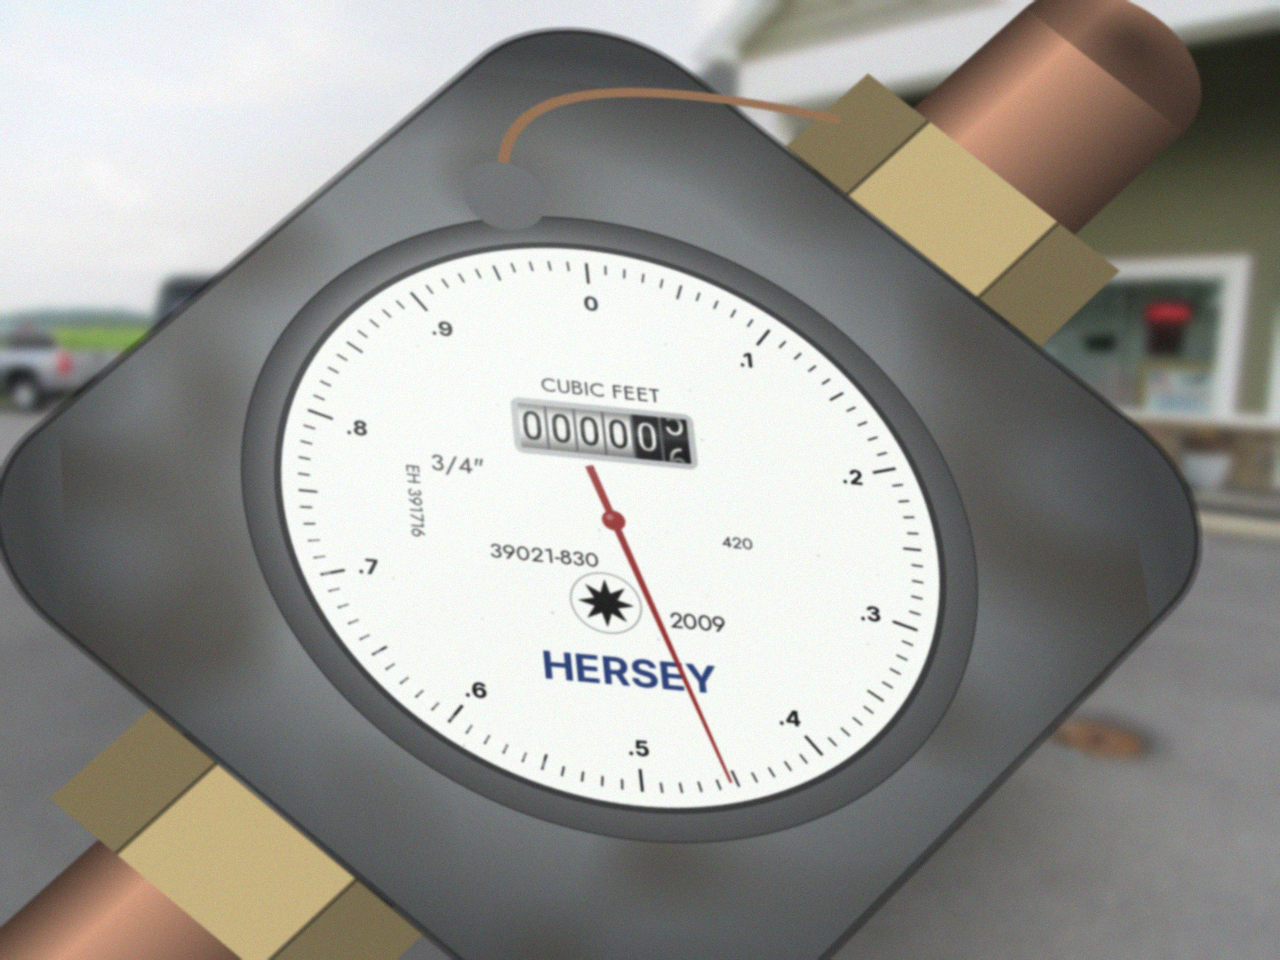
5.45 ft³
